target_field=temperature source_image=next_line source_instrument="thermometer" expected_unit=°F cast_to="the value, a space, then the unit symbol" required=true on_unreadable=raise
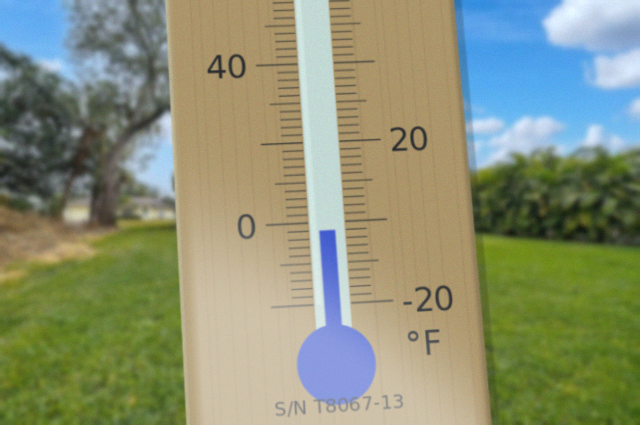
-2 °F
